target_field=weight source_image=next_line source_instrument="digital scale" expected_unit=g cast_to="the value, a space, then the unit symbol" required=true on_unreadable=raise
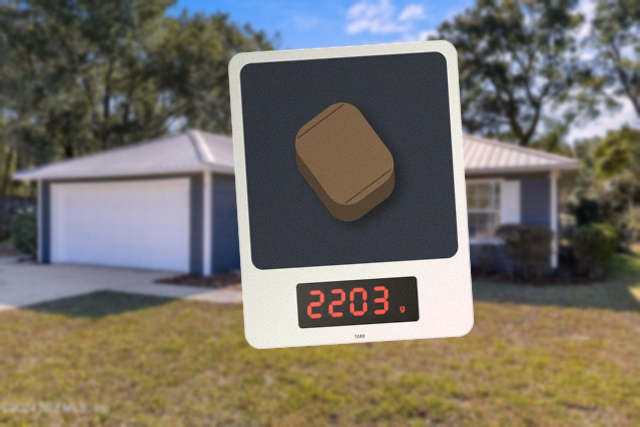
2203 g
